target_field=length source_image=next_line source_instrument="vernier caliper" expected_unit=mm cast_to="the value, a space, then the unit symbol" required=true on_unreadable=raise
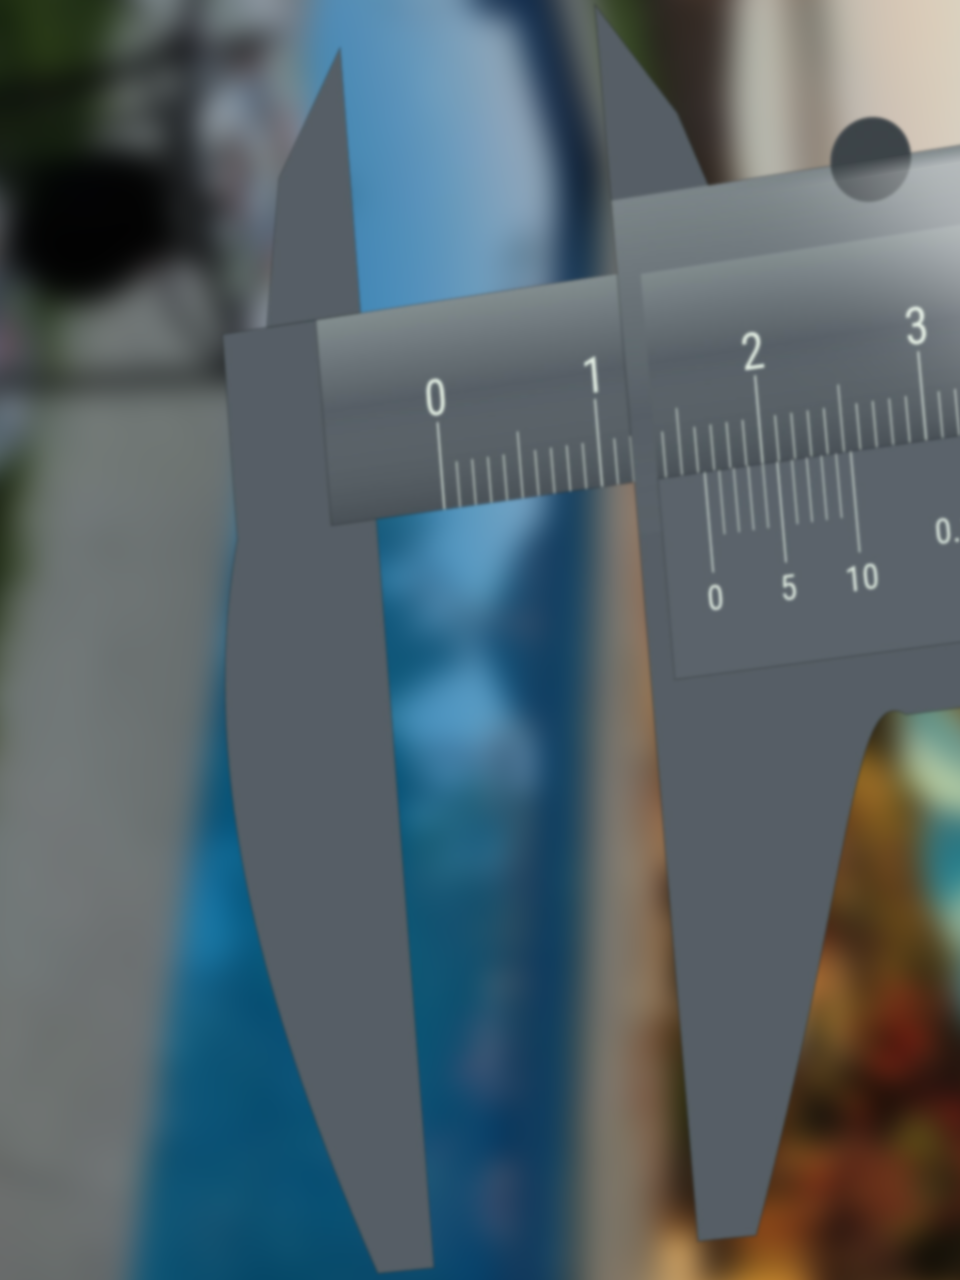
16.4 mm
